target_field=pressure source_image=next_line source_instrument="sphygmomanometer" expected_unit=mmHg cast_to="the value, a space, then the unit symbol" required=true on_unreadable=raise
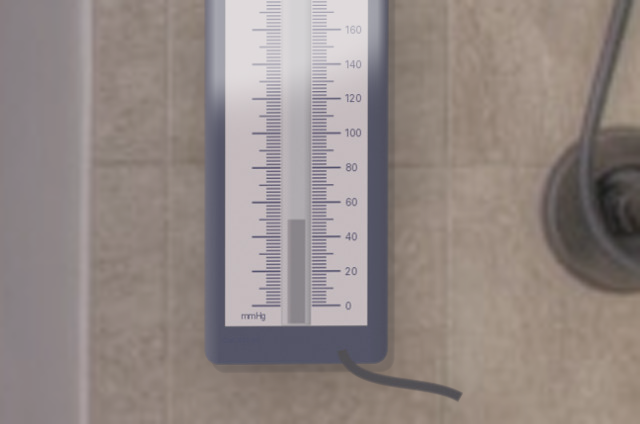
50 mmHg
